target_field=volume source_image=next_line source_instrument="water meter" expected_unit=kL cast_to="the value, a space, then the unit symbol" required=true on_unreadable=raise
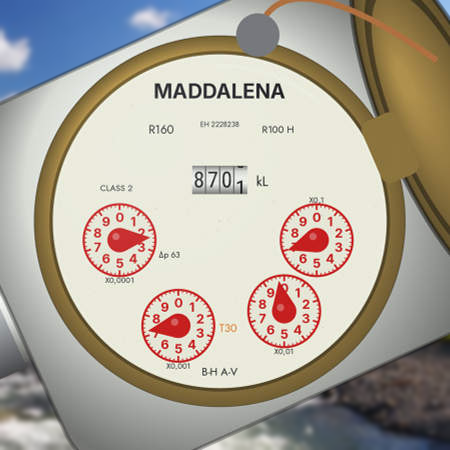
8700.6972 kL
